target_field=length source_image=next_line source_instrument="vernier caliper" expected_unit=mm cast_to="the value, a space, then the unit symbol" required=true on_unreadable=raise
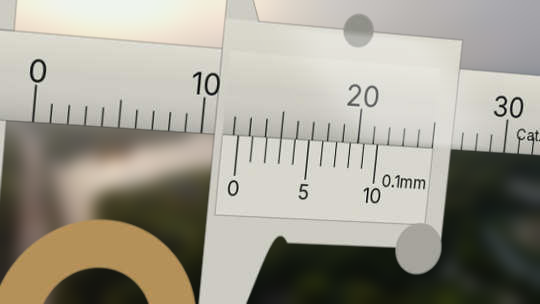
12.3 mm
